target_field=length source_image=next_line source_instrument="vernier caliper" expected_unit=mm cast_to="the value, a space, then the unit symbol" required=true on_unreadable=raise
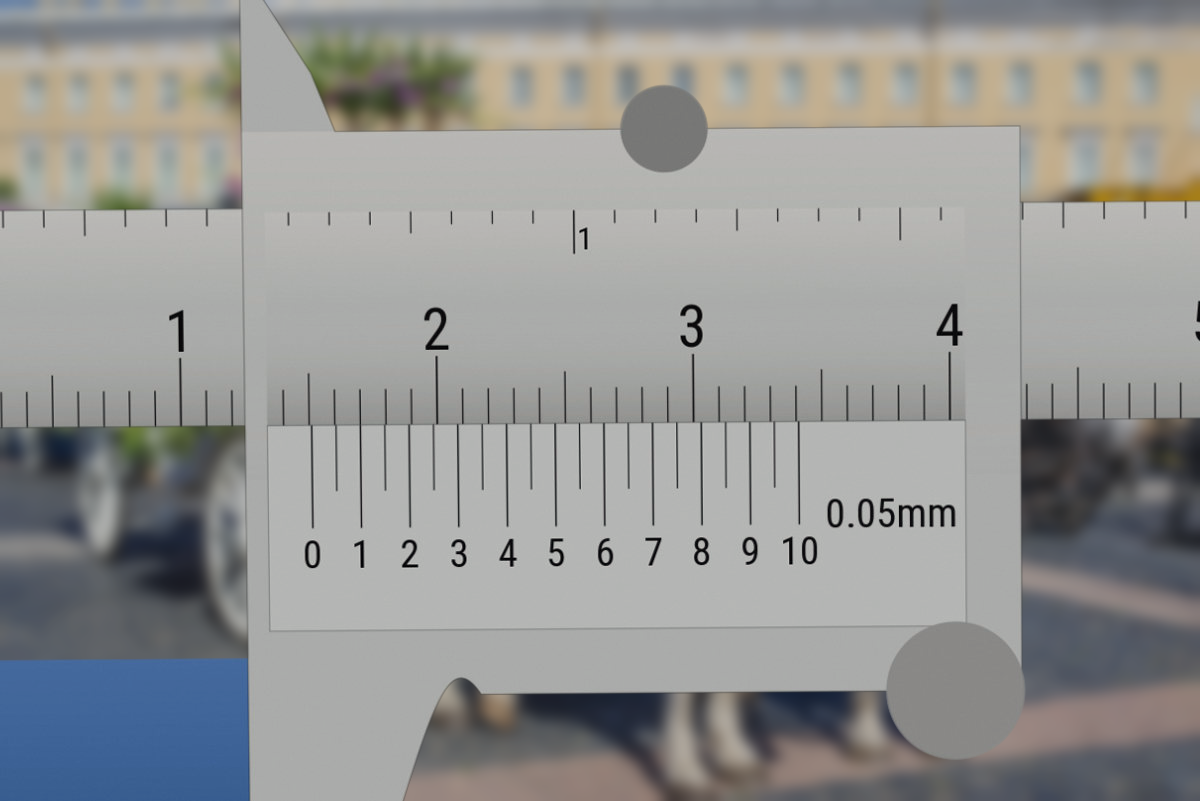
15.10 mm
